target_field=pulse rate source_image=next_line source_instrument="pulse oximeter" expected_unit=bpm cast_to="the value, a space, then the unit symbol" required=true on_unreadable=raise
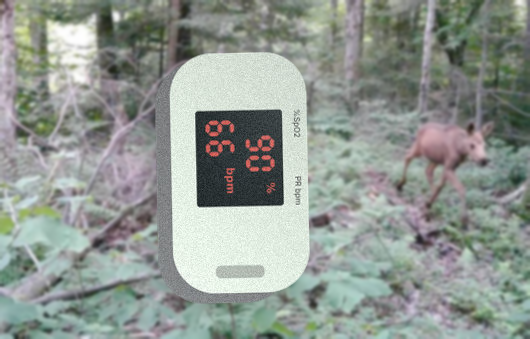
66 bpm
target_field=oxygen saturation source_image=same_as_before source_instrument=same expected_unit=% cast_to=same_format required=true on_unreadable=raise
90 %
